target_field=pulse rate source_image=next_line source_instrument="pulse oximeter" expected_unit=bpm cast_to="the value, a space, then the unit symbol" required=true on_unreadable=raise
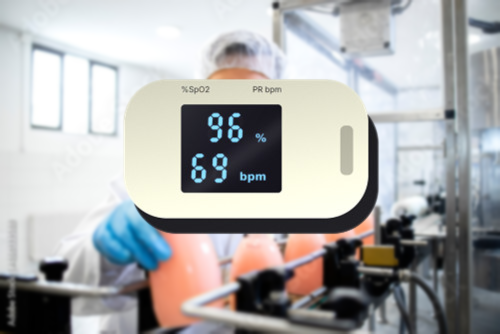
69 bpm
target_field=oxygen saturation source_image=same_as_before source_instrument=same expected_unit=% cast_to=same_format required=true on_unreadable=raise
96 %
